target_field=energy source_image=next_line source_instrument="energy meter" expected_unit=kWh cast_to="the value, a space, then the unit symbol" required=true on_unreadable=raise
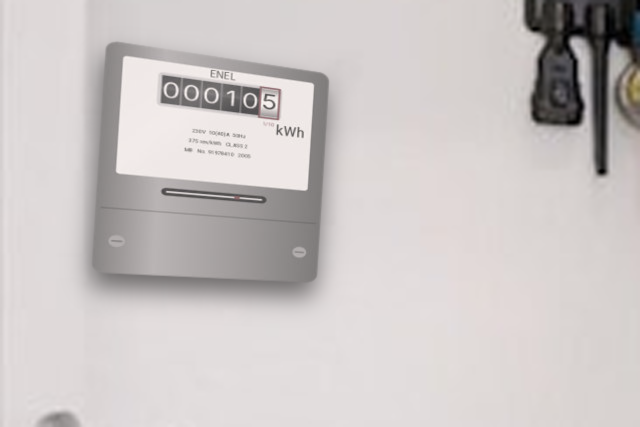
10.5 kWh
